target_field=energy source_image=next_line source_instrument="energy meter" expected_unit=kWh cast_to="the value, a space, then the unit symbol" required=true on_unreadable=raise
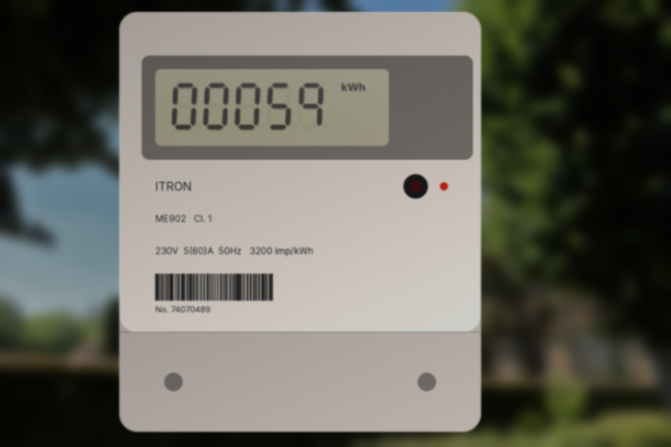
59 kWh
